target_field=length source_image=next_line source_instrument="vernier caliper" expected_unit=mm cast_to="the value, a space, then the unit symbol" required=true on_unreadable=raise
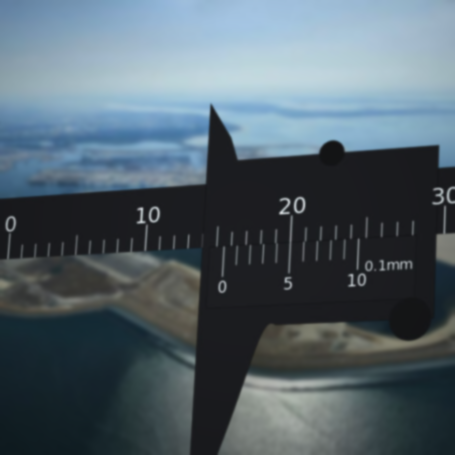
15.5 mm
